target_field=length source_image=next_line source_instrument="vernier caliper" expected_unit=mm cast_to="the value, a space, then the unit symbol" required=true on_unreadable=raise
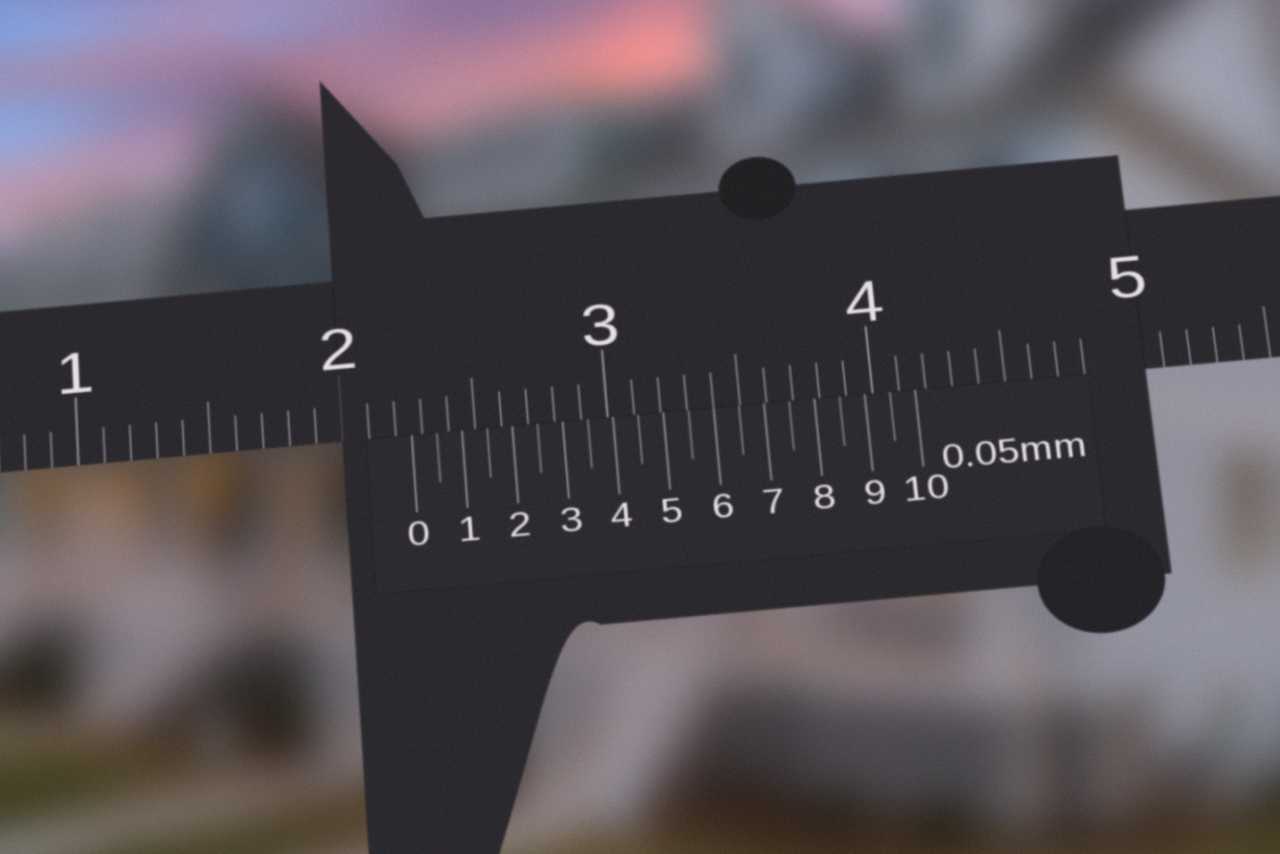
22.6 mm
